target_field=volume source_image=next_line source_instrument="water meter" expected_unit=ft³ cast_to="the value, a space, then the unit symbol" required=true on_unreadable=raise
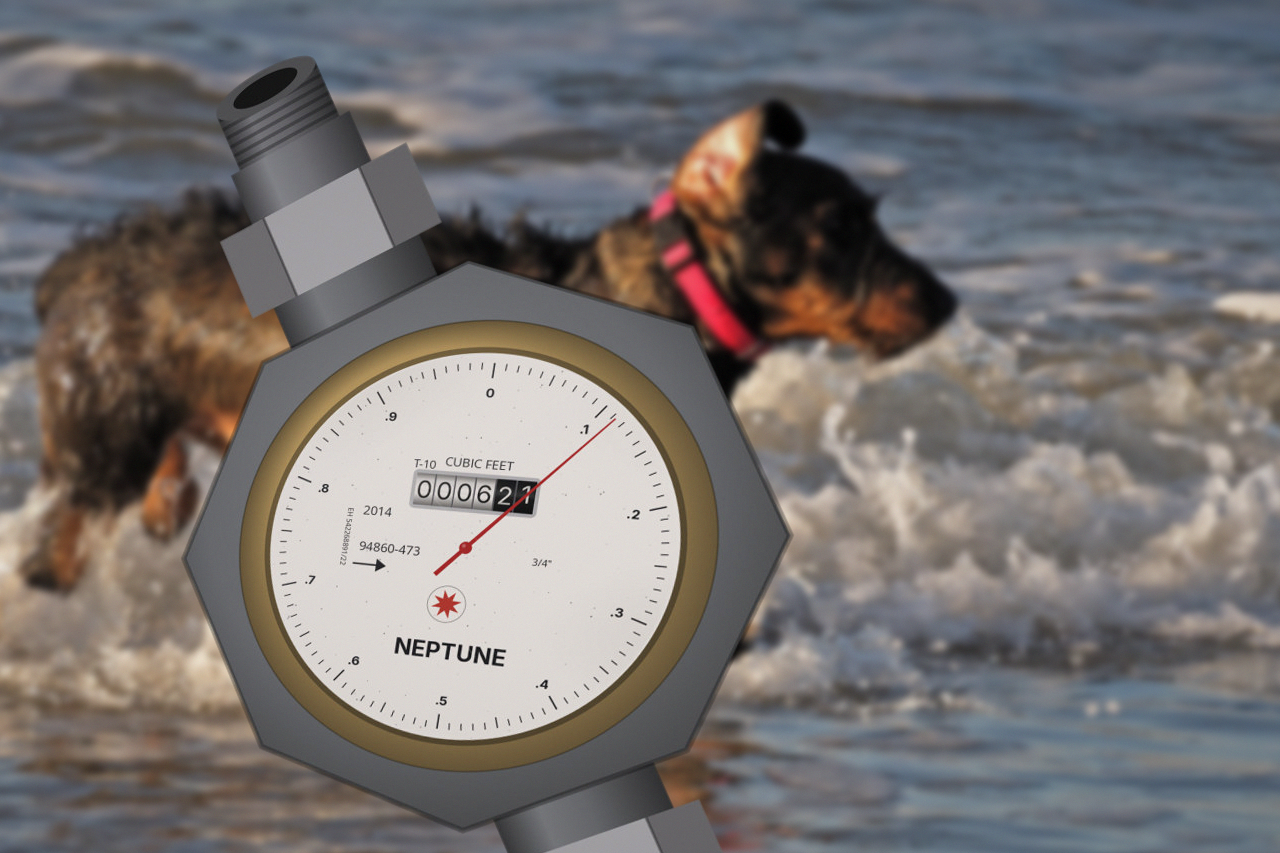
621.11 ft³
